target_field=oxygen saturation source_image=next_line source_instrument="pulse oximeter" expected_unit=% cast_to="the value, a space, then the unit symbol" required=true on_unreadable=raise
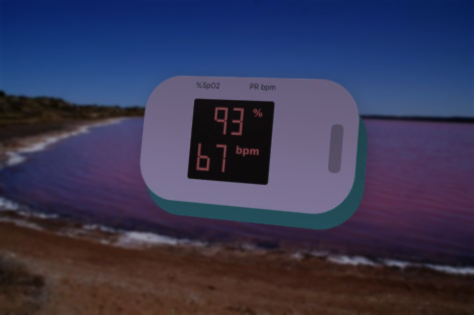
93 %
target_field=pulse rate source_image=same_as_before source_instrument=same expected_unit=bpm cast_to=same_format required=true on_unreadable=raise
67 bpm
